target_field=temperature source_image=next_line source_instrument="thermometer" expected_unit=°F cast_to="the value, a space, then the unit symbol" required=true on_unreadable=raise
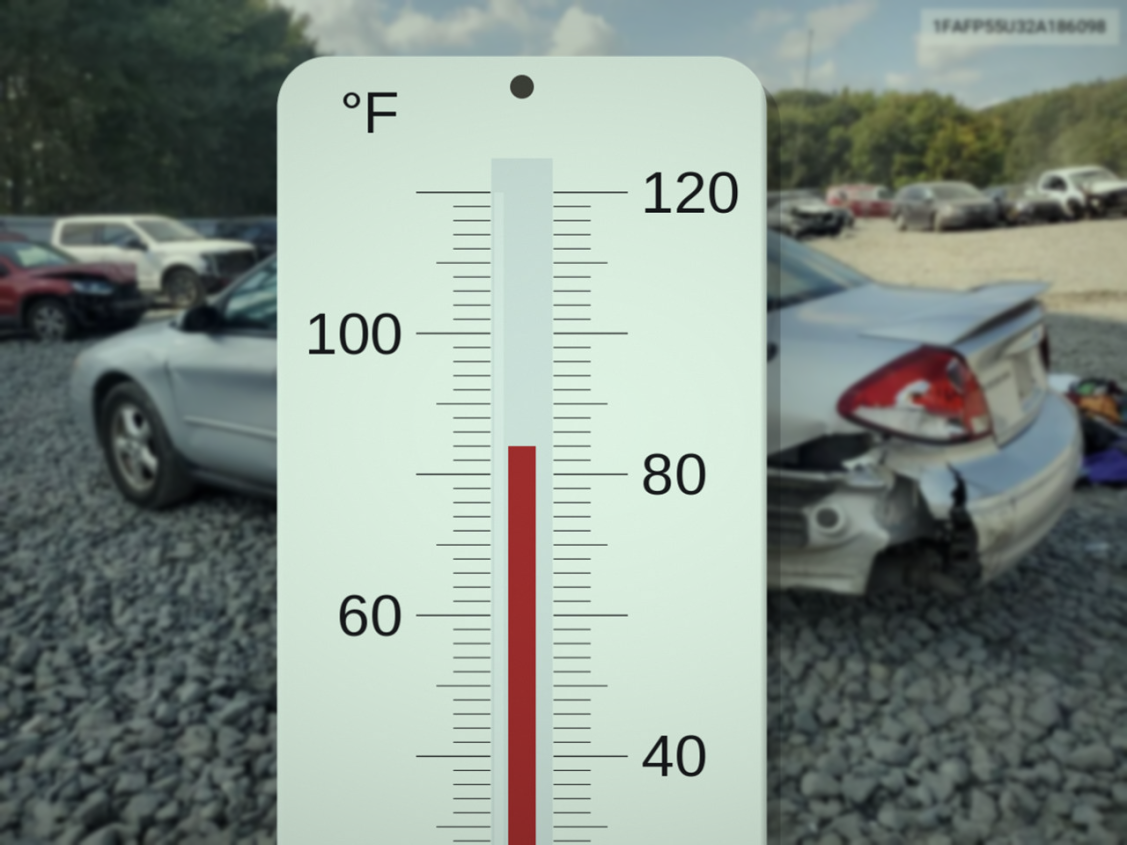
84 °F
